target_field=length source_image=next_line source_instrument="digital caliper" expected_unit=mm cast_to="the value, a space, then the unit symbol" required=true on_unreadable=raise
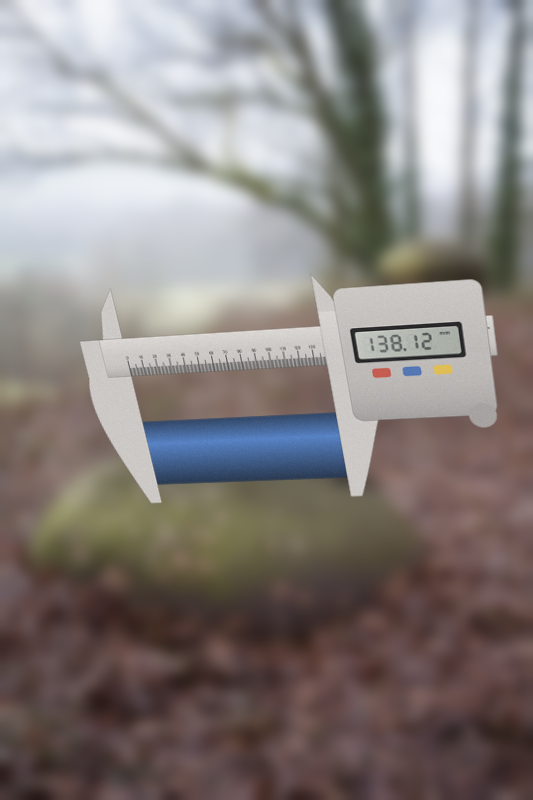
138.12 mm
